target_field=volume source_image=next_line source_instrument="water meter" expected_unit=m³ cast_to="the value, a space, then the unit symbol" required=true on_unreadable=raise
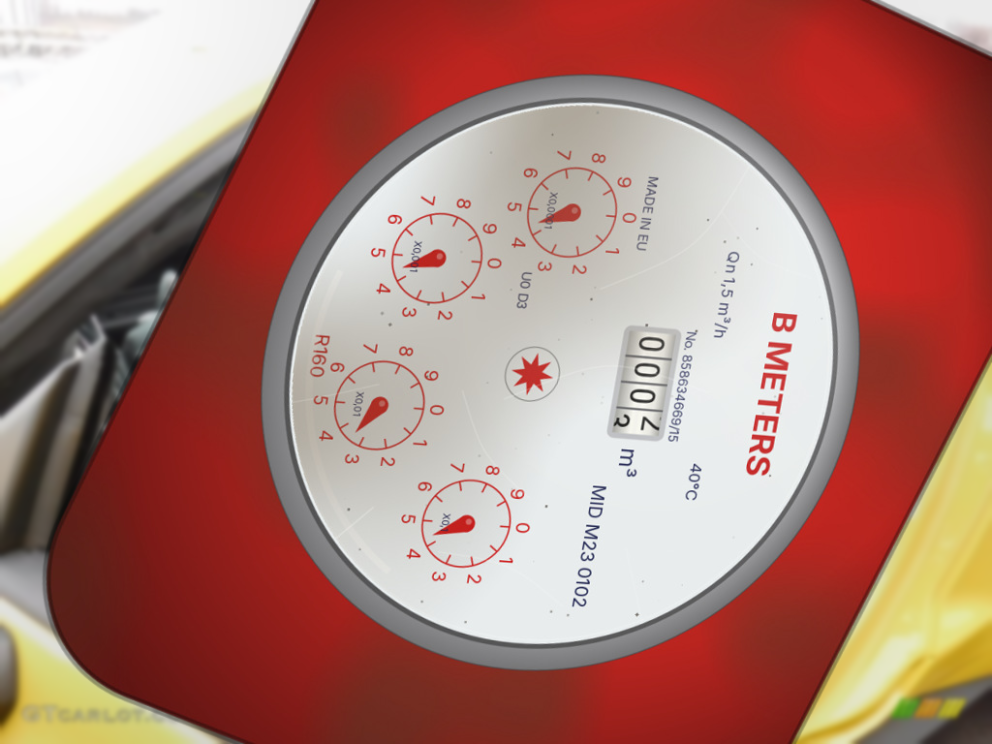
2.4344 m³
